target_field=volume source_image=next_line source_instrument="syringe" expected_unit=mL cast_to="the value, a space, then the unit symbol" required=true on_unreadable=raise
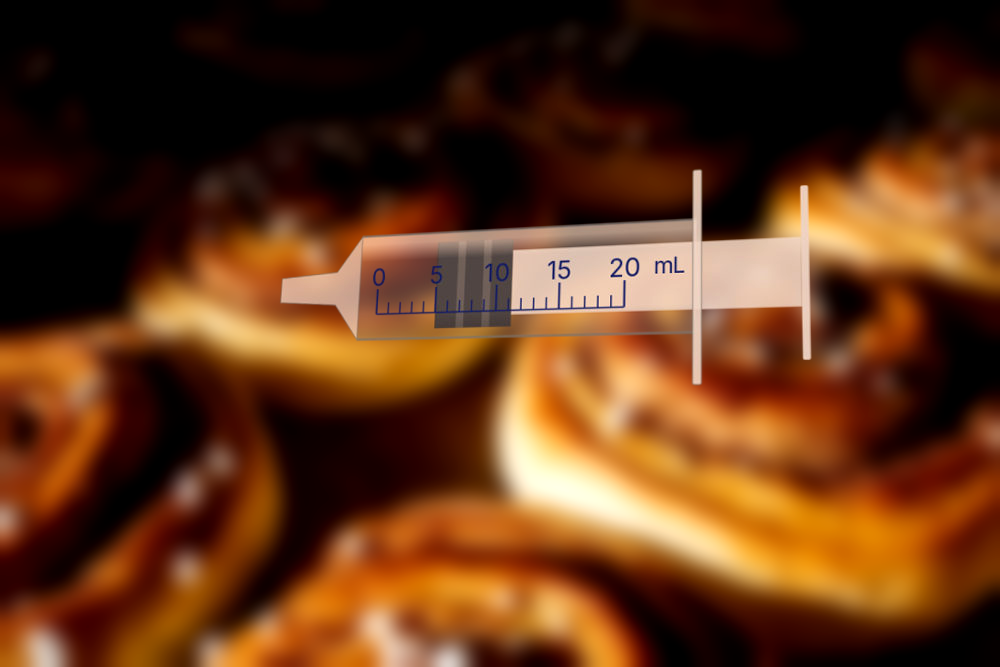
5 mL
